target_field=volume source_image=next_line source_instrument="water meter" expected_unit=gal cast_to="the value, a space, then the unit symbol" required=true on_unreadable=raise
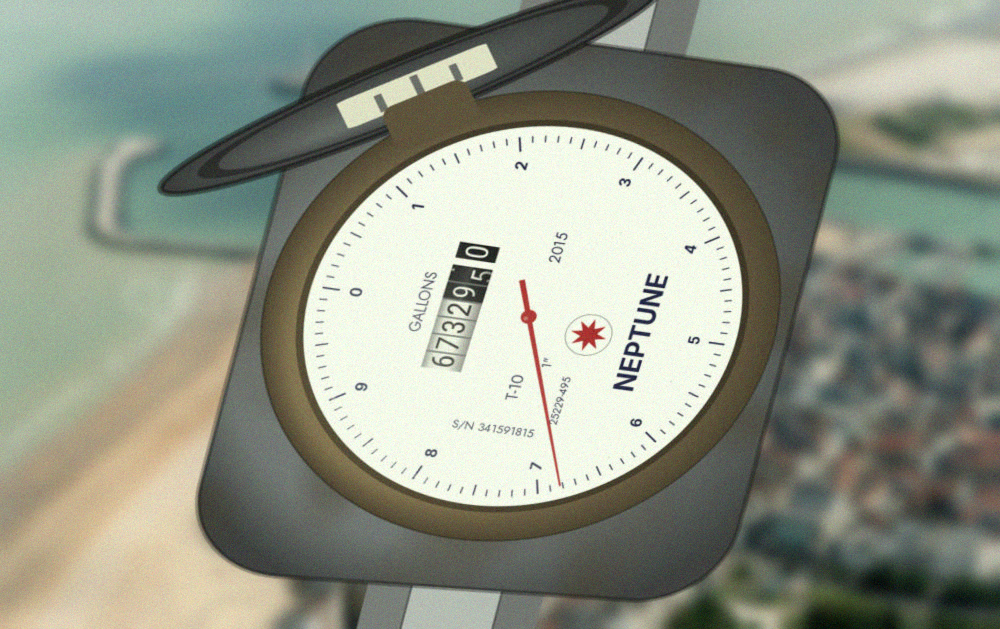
6732946.8 gal
